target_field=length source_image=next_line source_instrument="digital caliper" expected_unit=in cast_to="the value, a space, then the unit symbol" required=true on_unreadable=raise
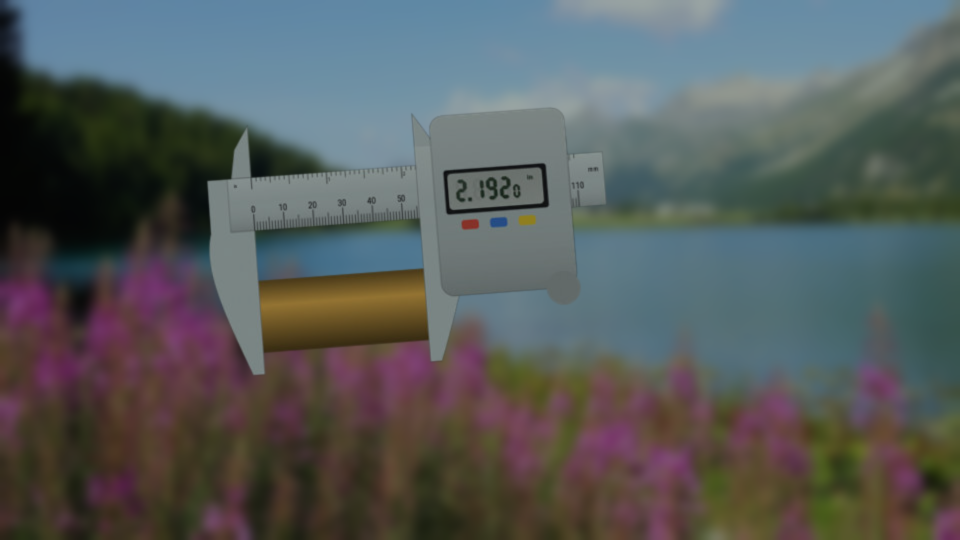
2.1920 in
